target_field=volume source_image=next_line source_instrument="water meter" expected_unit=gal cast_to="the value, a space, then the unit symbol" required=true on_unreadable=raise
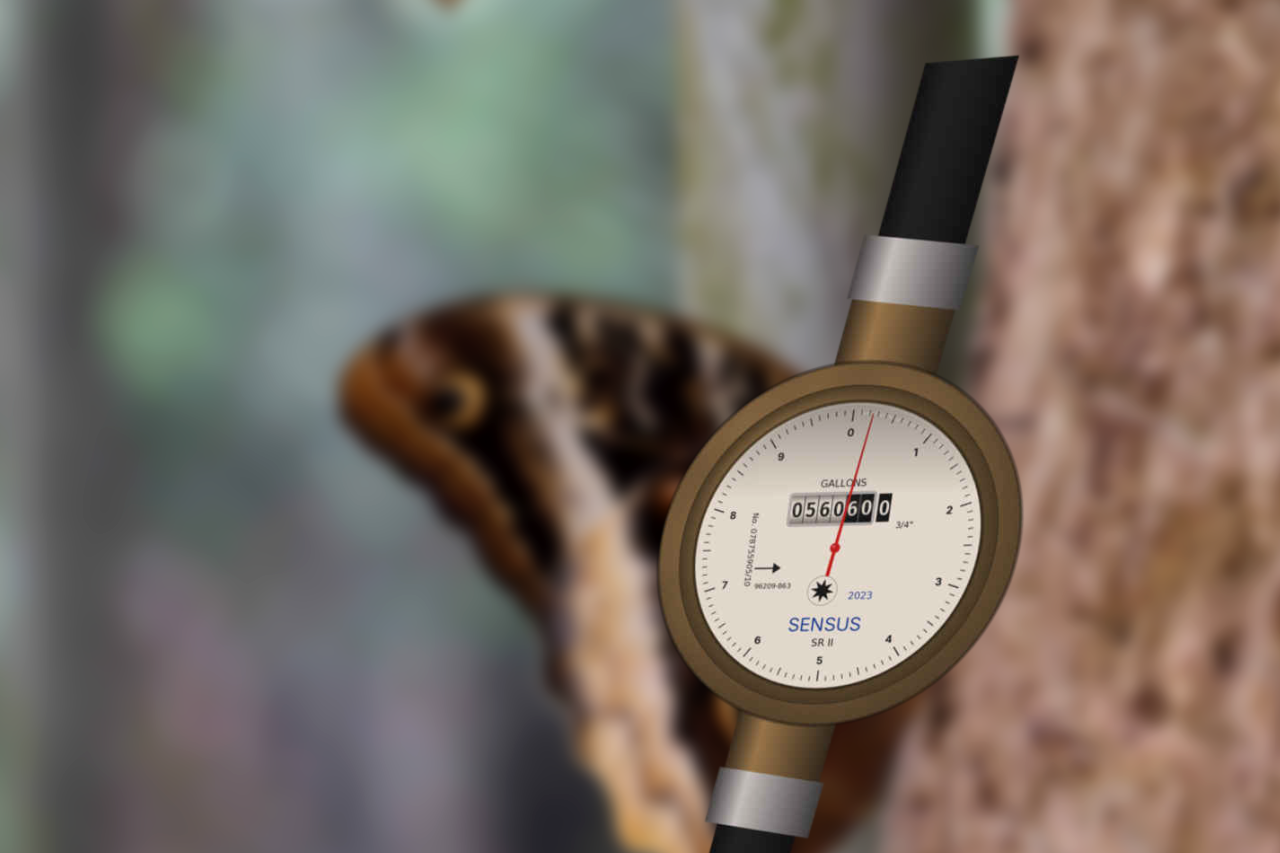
560600.2 gal
